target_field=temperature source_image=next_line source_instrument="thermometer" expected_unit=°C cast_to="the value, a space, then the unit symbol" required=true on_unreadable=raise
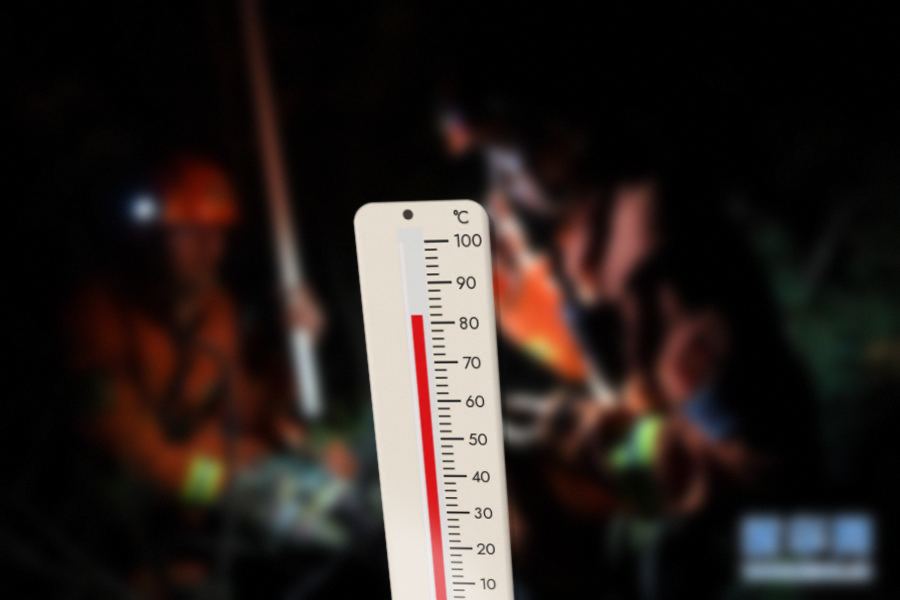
82 °C
